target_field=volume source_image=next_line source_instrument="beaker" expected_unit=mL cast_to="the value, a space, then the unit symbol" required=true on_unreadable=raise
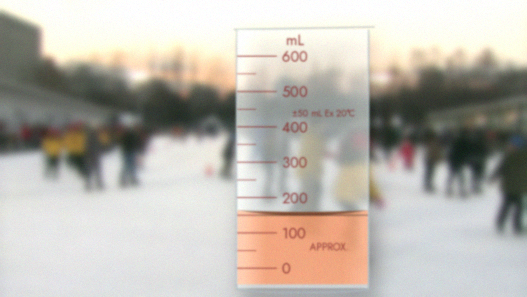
150 mL
